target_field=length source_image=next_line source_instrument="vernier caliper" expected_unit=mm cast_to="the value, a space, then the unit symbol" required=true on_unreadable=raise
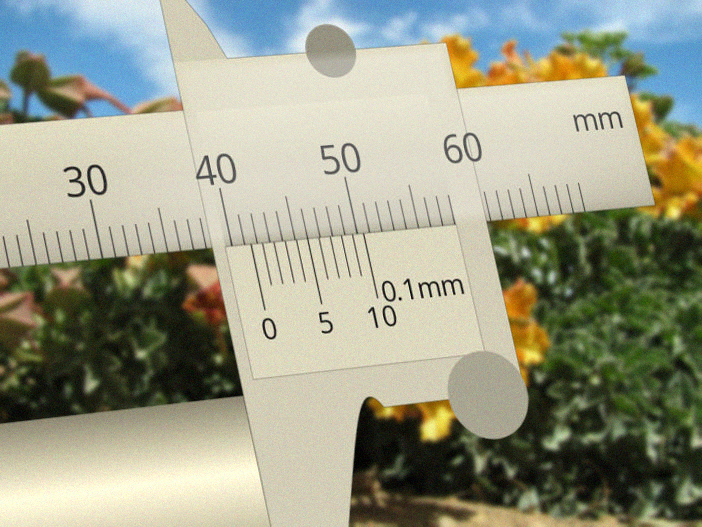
41.5 mm
